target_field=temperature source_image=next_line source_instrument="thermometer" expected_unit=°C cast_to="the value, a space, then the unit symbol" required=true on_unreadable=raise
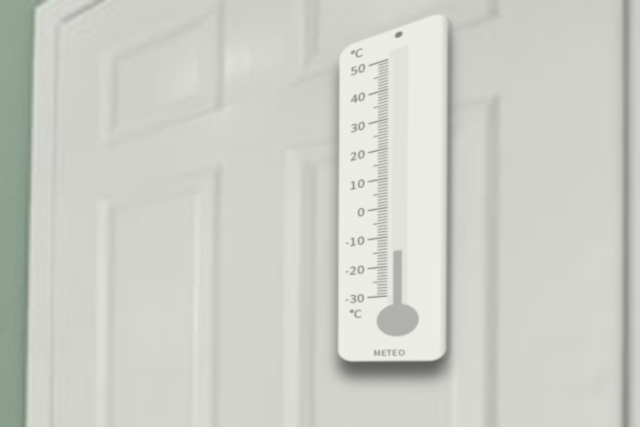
-15 °C
